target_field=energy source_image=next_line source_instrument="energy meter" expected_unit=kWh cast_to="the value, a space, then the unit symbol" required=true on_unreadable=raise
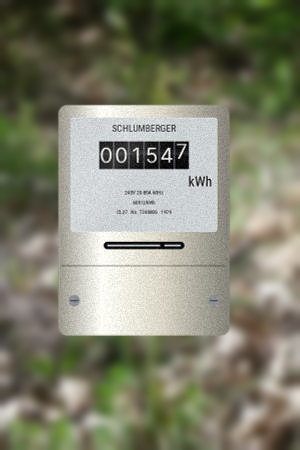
1547 kWh
